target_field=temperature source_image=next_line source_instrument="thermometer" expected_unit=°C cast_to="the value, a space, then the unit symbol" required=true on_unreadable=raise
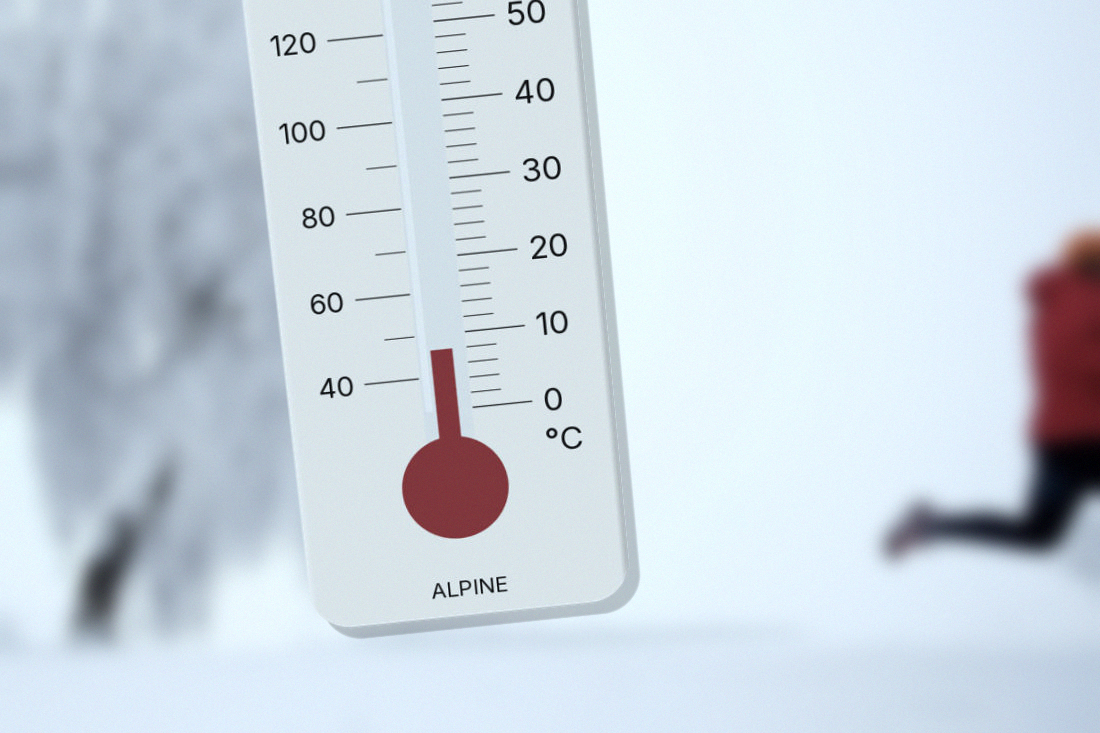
8 °C
